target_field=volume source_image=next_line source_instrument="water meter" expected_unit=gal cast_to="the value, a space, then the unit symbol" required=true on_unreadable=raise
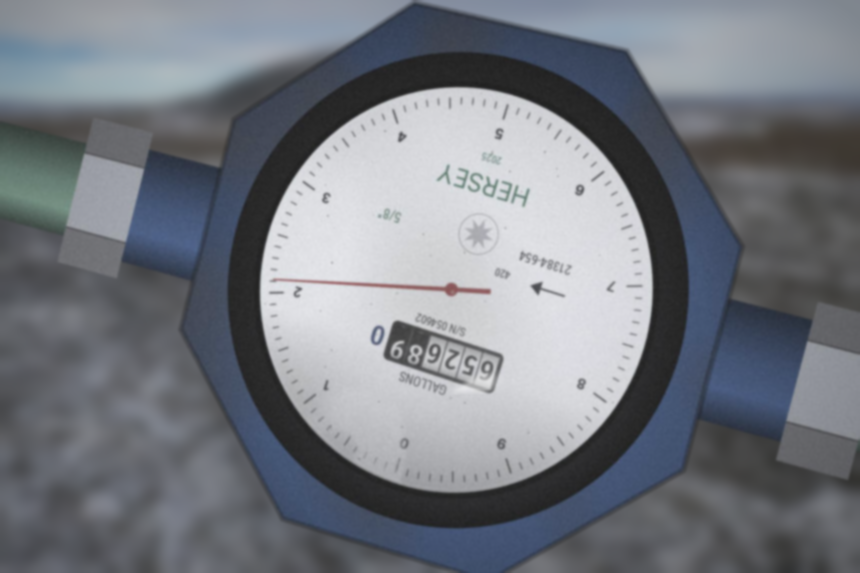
6526892.1 gal
